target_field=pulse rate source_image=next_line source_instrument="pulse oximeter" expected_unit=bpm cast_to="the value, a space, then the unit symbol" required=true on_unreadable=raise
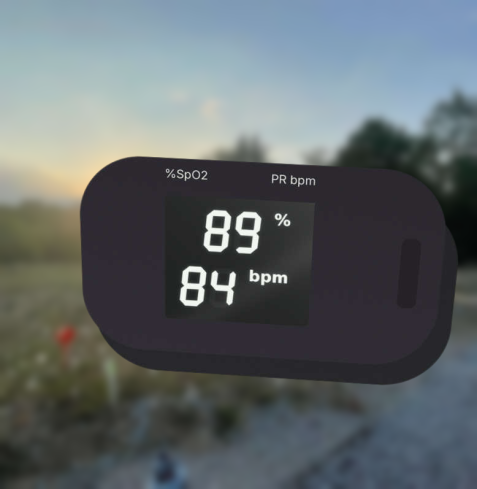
84 bpm
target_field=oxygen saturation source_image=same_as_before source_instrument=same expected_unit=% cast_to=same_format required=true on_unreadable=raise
89 %
